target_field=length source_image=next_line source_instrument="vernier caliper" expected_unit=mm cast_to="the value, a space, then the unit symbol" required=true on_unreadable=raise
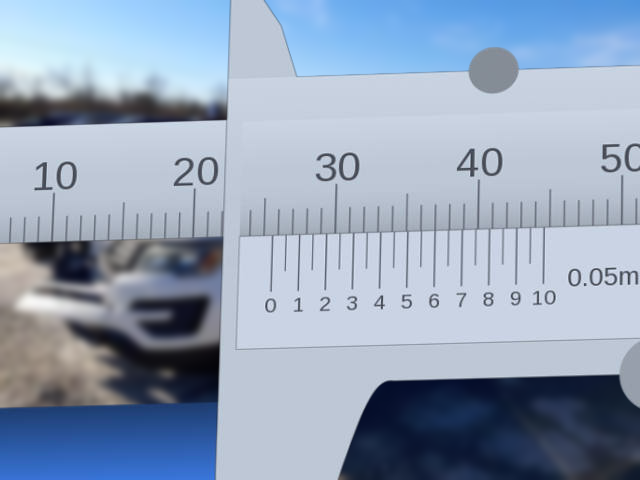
25.6 mm
